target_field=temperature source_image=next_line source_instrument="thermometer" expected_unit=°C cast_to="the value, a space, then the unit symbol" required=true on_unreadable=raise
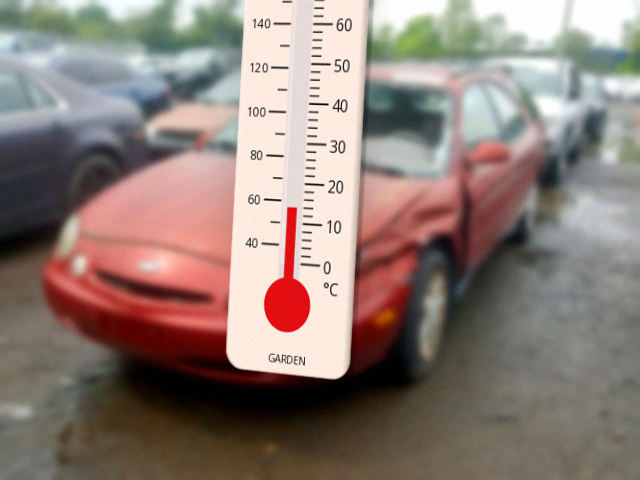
14 °C
